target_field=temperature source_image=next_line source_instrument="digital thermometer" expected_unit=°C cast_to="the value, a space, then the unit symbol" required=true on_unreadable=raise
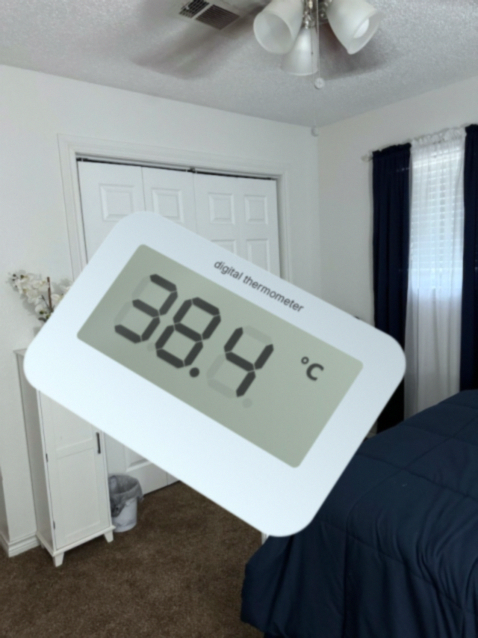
38.4 °C
